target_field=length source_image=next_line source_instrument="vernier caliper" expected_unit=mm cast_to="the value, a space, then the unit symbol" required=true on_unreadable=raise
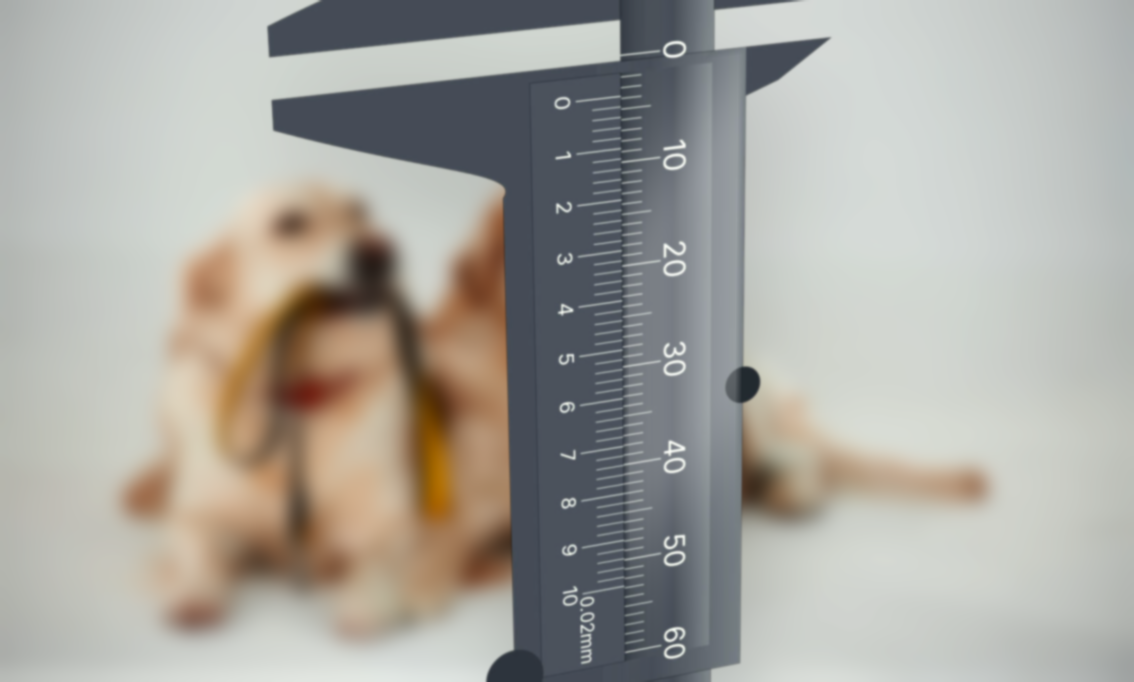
3.8 mm
